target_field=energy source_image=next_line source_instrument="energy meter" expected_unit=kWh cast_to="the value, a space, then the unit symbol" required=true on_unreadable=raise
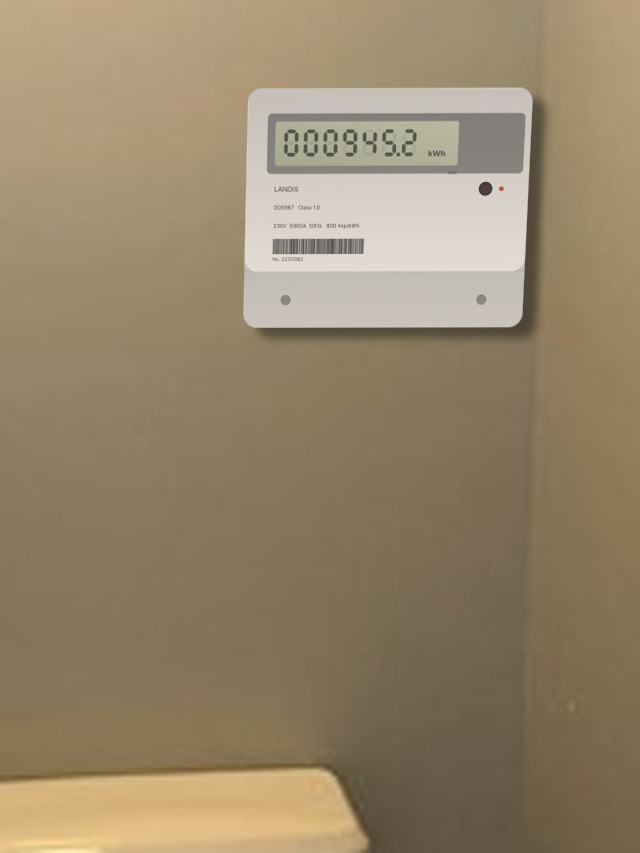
945.2 kWh
